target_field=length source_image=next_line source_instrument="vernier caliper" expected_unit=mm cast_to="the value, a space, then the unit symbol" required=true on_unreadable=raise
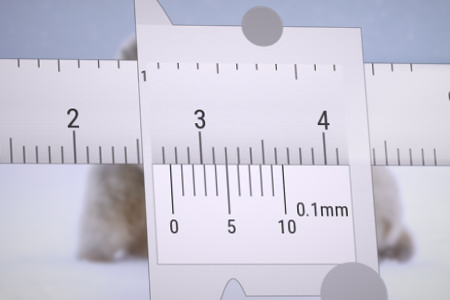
27.5 mm
